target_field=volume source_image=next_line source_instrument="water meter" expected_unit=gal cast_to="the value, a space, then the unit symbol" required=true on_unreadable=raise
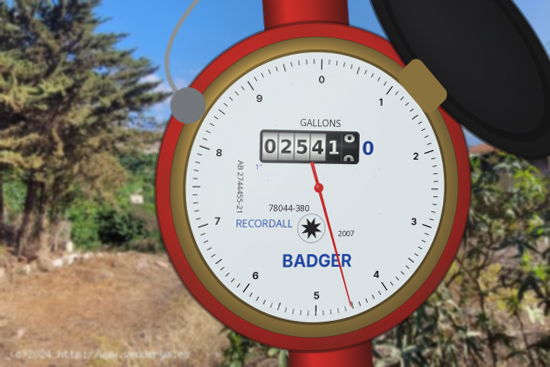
254184.5 gal
